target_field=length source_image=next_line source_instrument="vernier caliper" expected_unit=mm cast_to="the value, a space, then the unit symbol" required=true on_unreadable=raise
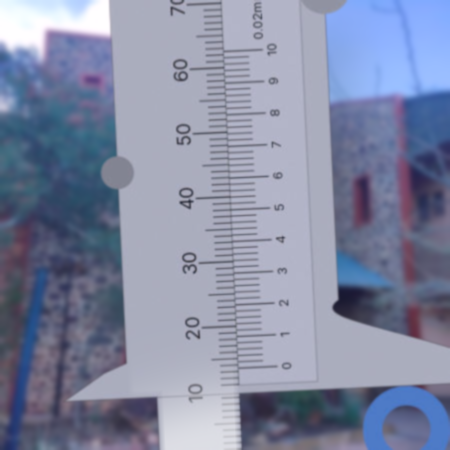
13.5 mm
